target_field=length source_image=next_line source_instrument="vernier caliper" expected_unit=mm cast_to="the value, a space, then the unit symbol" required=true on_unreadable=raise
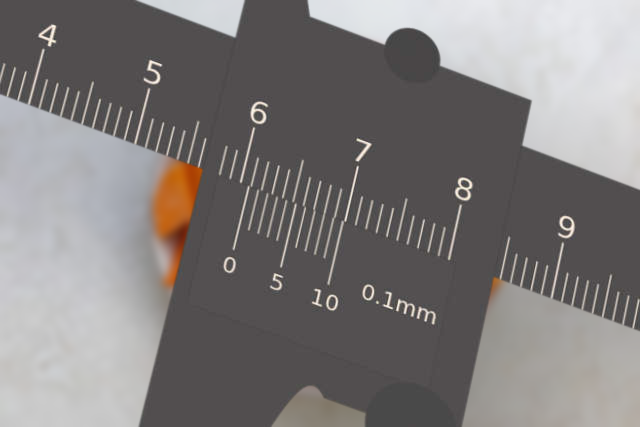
60.8 mm
